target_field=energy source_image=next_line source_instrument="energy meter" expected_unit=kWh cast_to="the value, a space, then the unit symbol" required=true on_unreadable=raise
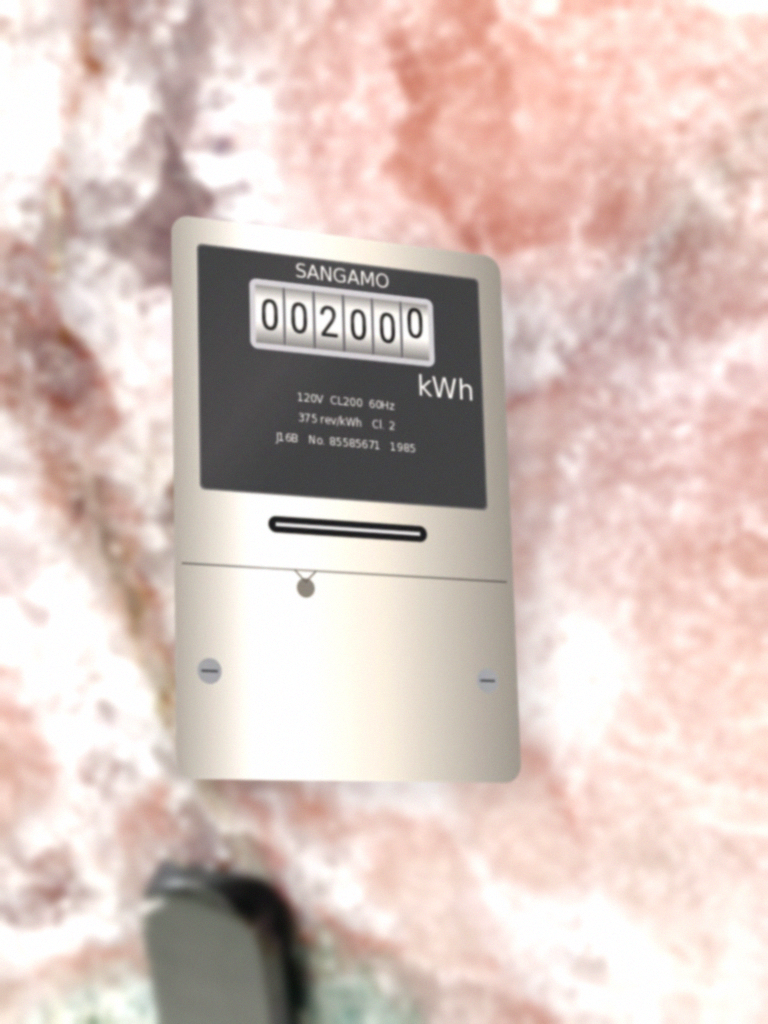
2000 kWh
